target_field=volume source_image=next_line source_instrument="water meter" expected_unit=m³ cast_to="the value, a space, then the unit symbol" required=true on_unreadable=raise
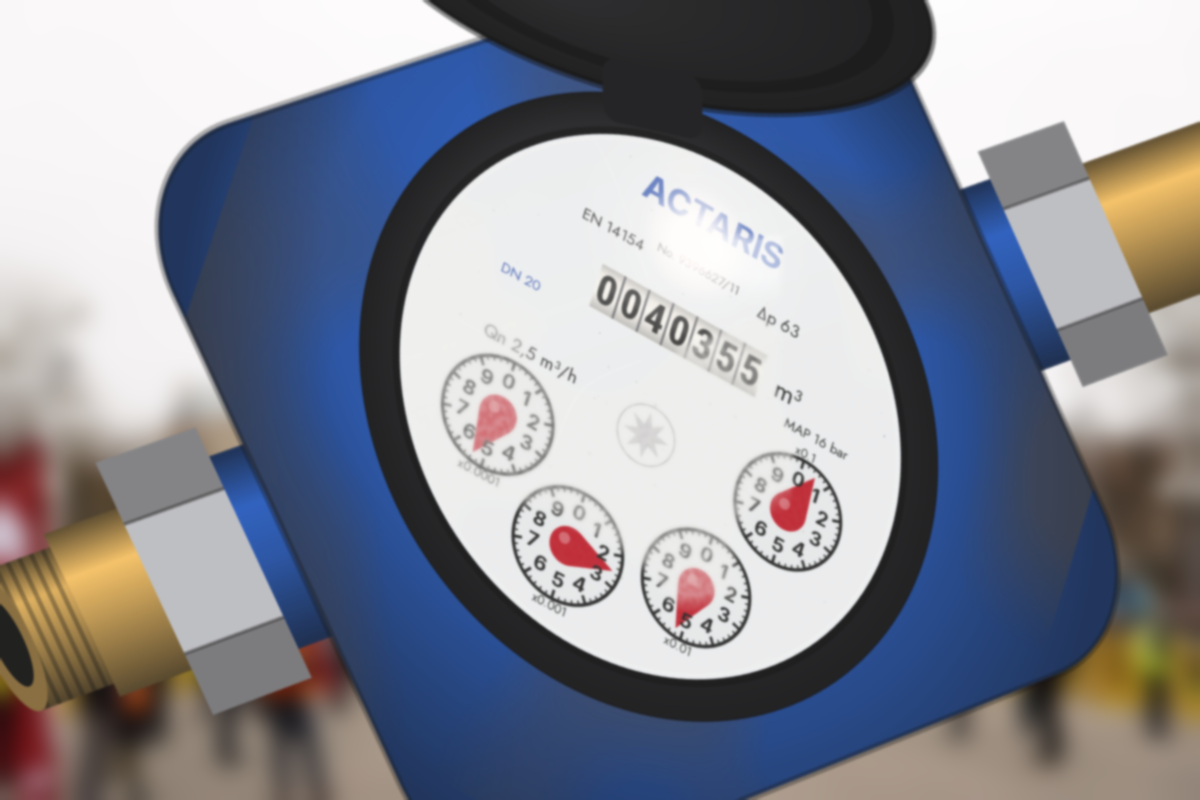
40355.0525 m³
